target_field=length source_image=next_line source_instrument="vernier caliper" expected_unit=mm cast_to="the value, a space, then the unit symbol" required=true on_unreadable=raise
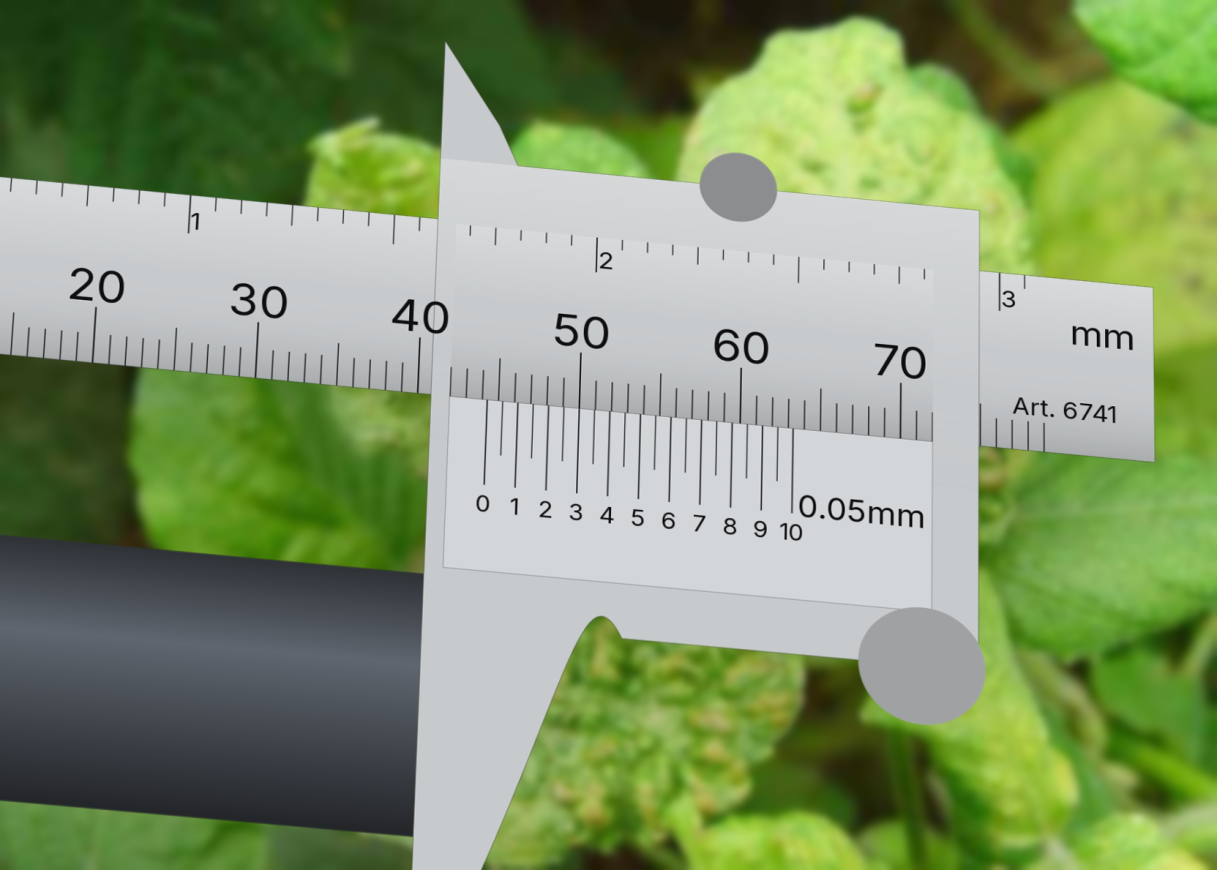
44.3 mm
